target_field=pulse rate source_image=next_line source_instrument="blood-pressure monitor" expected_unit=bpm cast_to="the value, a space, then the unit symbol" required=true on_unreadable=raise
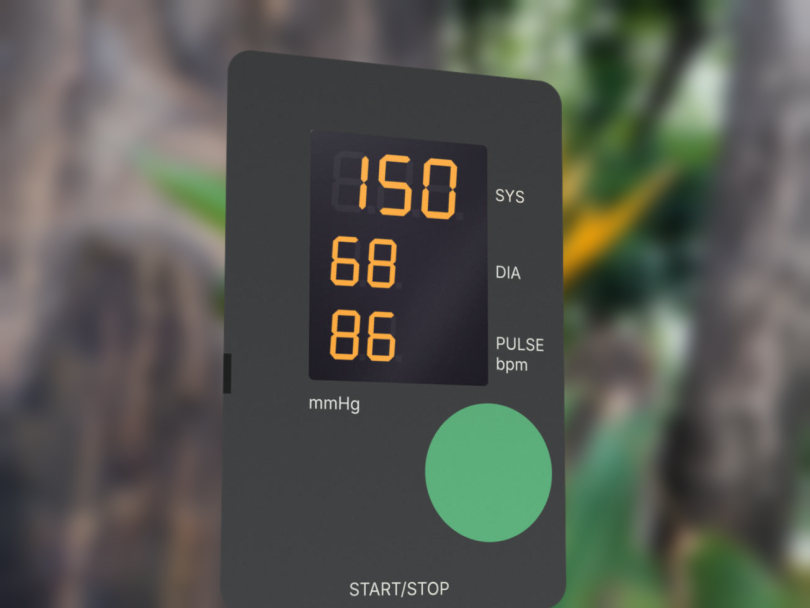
86 bpm
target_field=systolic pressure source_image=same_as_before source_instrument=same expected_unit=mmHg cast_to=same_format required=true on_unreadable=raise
150 mmHg
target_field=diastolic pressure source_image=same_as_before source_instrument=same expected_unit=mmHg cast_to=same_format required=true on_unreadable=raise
68 mmHg
